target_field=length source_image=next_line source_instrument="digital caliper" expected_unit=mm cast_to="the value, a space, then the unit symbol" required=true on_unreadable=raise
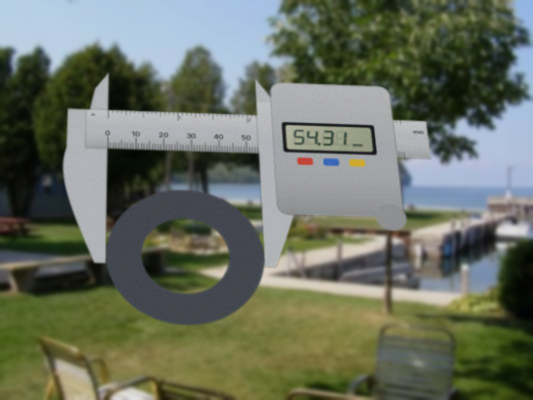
54.31 mm
